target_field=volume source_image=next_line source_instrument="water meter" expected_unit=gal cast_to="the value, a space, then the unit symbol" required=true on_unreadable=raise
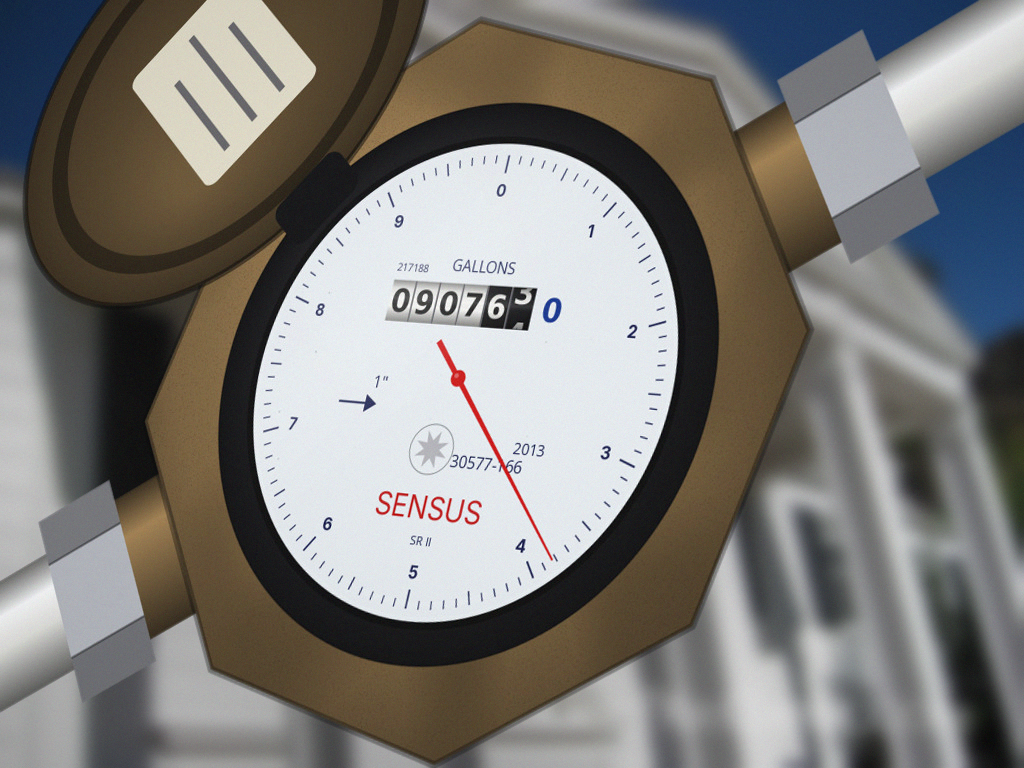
907633.8 gal
